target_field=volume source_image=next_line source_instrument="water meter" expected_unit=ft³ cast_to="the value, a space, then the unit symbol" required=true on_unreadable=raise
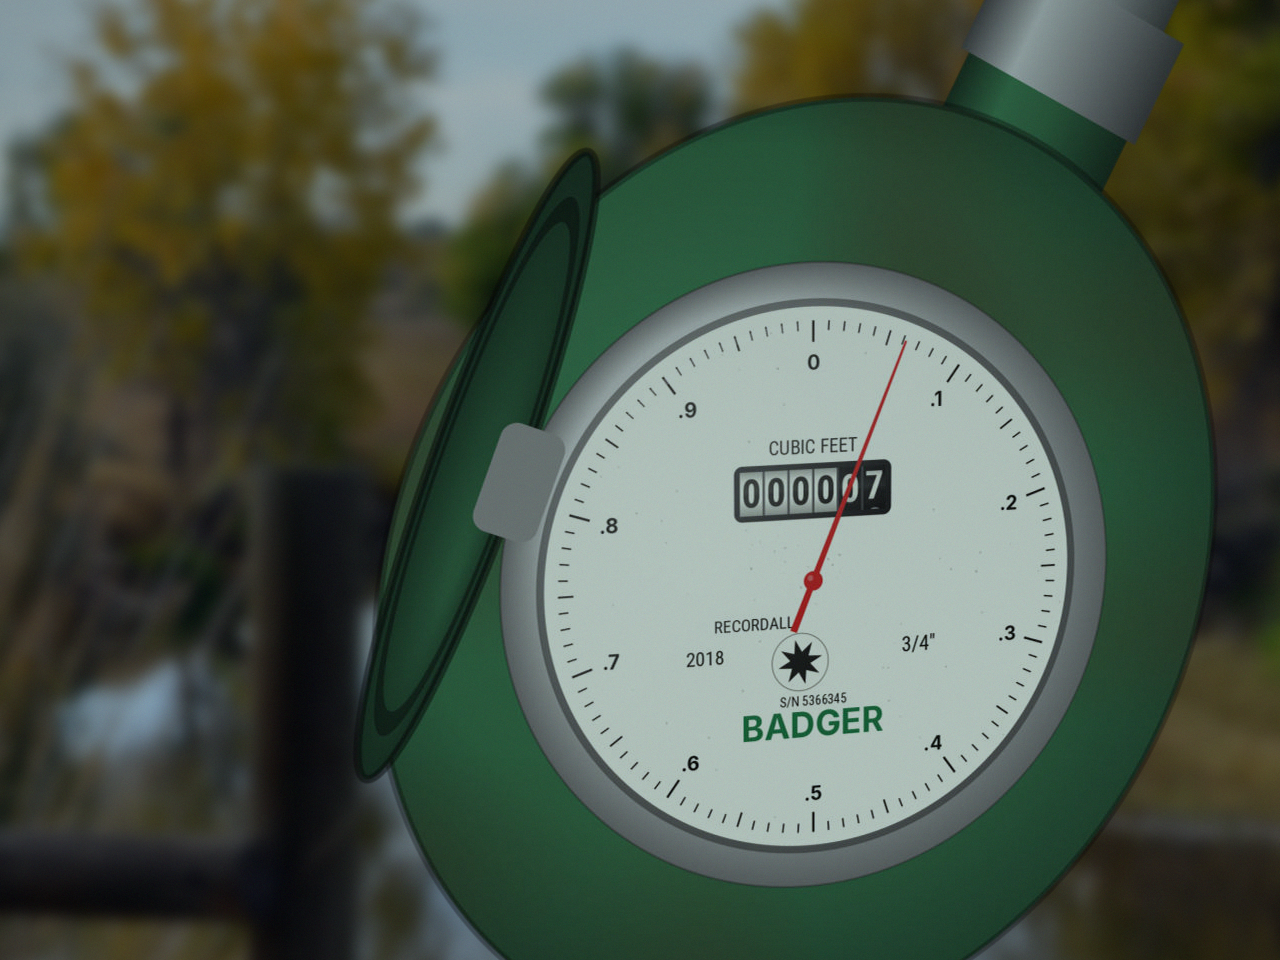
7.06 ft³
